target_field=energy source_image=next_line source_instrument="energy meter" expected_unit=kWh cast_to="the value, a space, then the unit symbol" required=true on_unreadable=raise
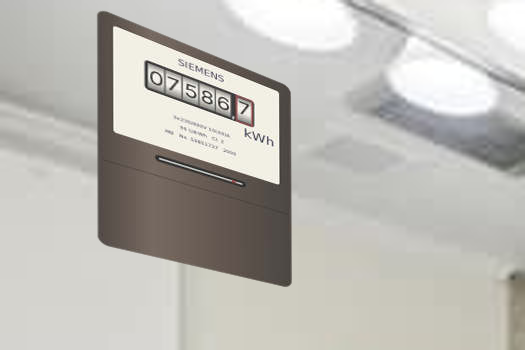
7586.7 kWh
